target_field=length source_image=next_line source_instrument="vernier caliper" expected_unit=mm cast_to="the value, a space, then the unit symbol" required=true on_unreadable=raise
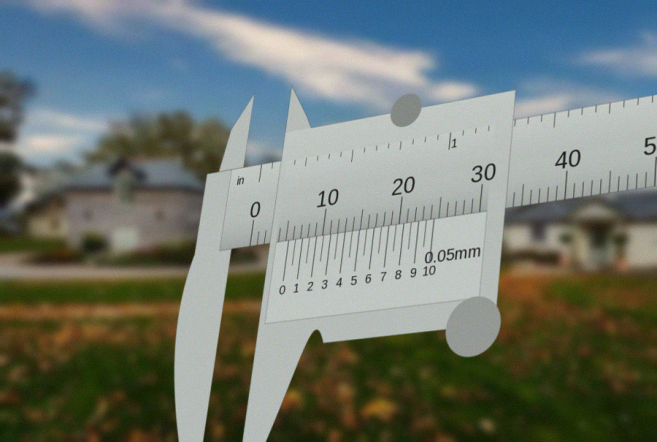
5.4 mm
